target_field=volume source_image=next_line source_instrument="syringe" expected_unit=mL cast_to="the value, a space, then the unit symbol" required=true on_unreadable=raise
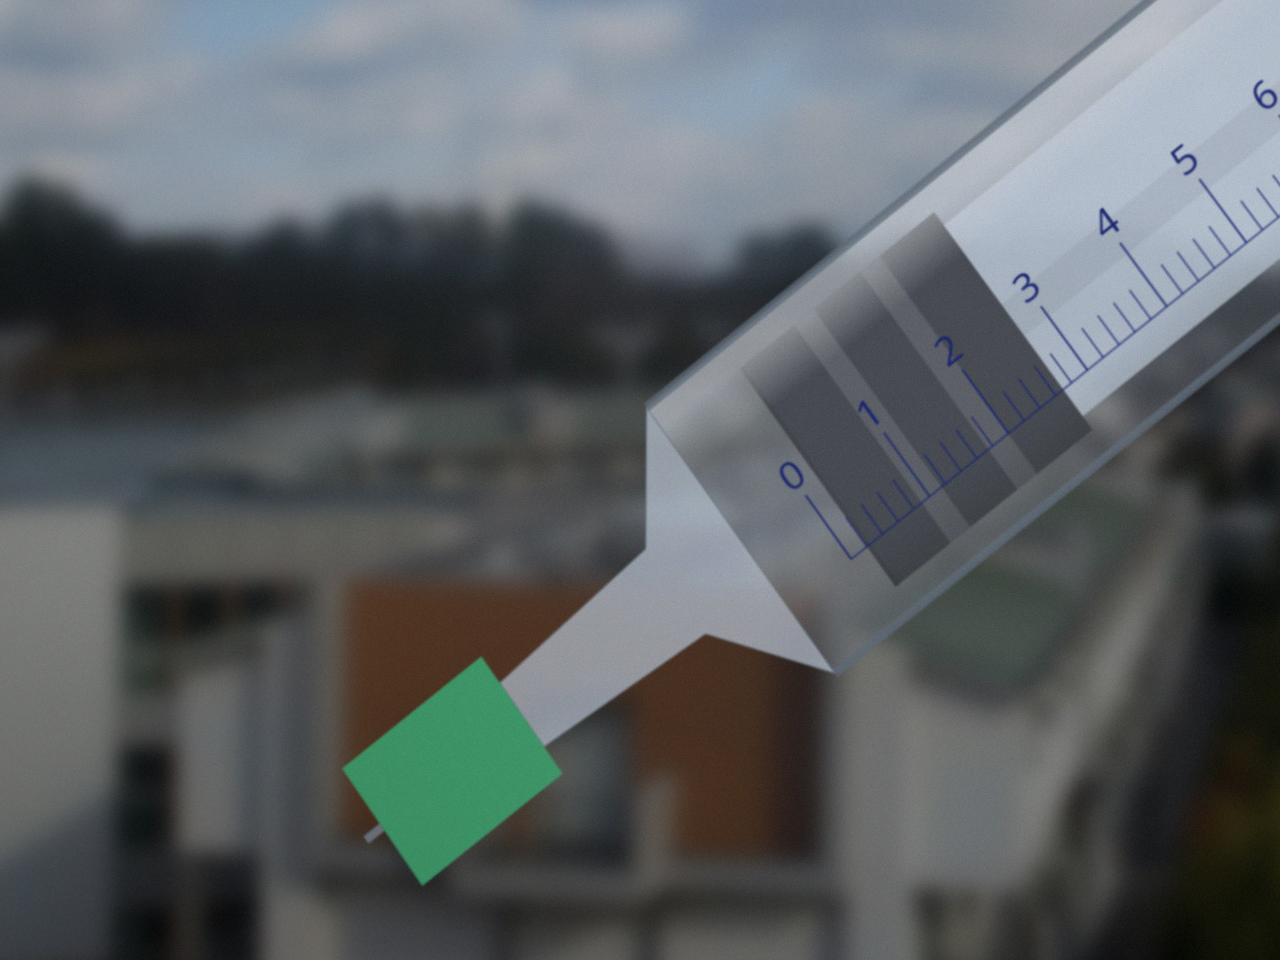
0.2 mL
